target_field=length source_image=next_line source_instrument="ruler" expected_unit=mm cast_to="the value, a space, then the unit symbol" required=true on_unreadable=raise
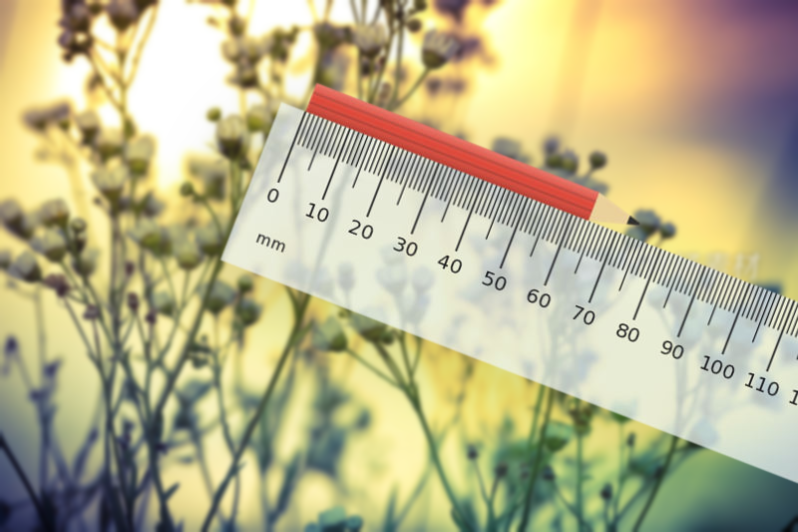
74 mm
